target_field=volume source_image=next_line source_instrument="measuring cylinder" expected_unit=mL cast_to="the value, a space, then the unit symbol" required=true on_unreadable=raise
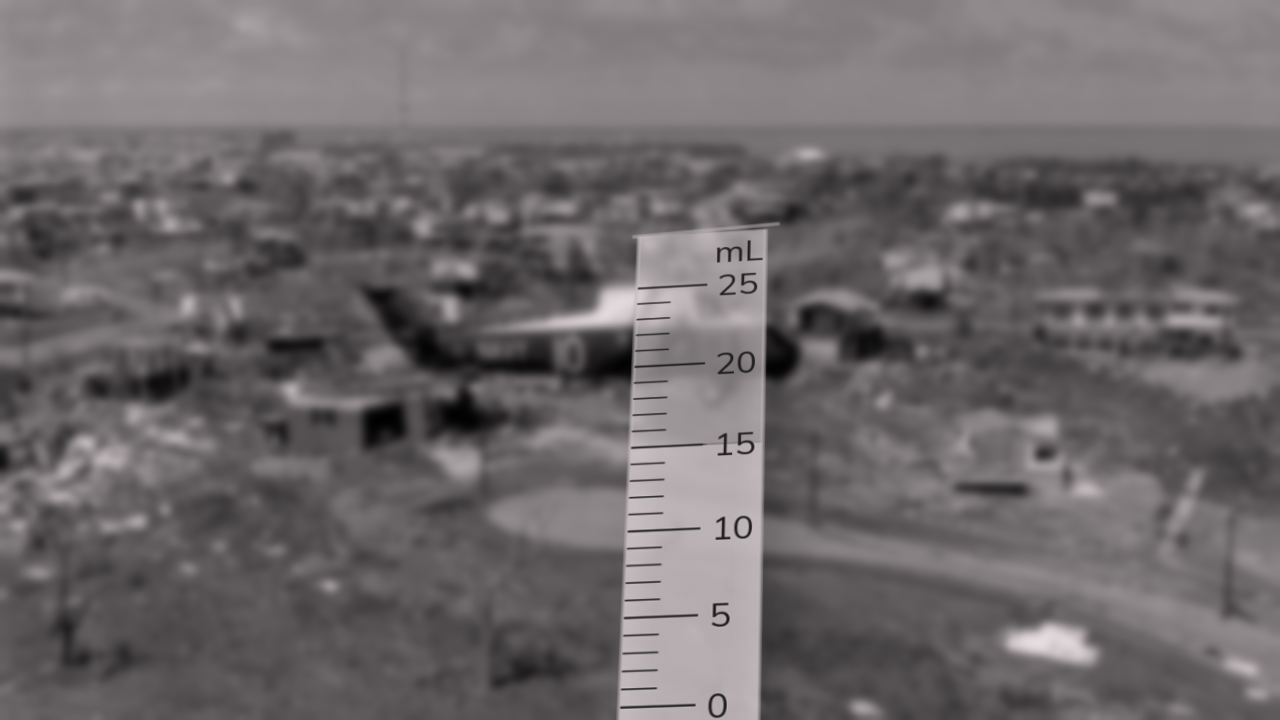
15 mL
